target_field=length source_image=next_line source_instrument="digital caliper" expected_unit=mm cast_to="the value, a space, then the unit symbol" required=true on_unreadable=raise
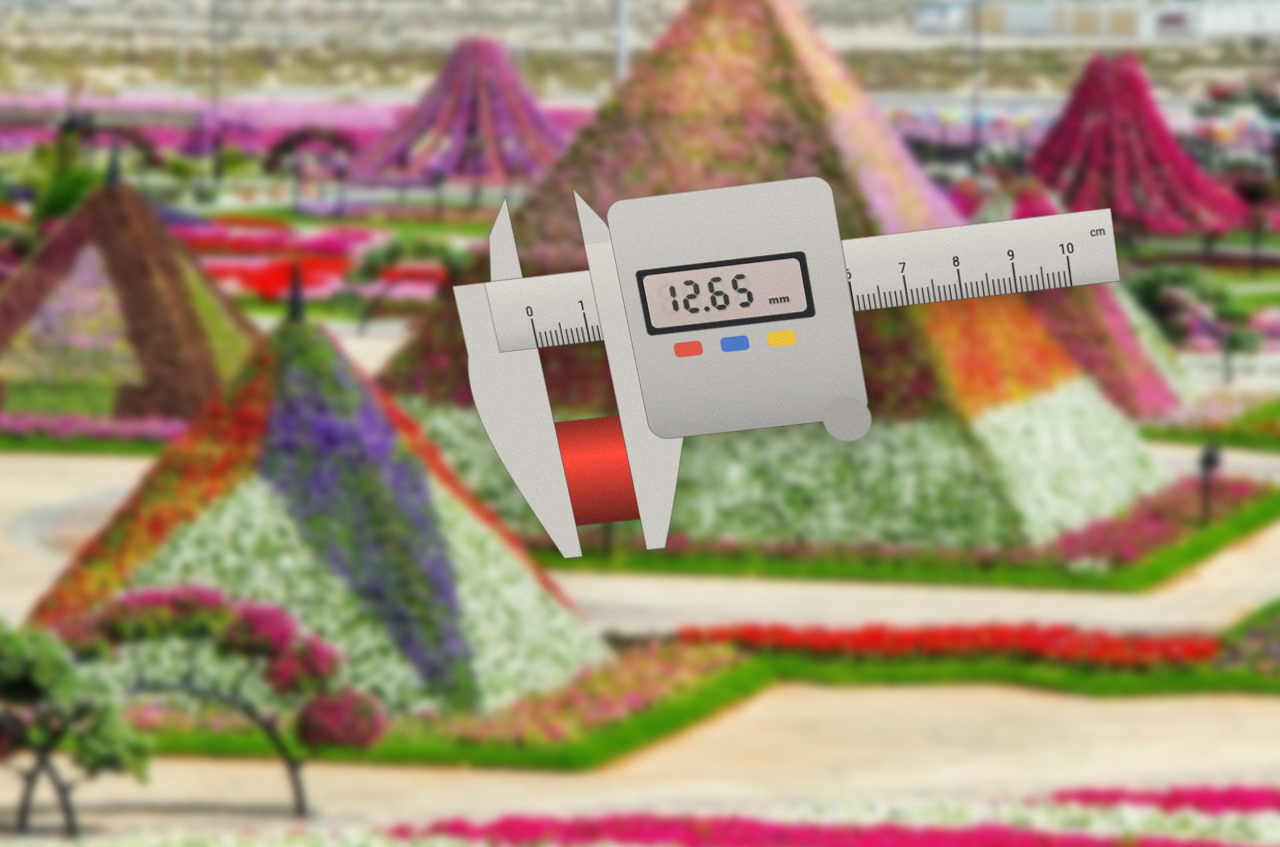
12.65 mm
